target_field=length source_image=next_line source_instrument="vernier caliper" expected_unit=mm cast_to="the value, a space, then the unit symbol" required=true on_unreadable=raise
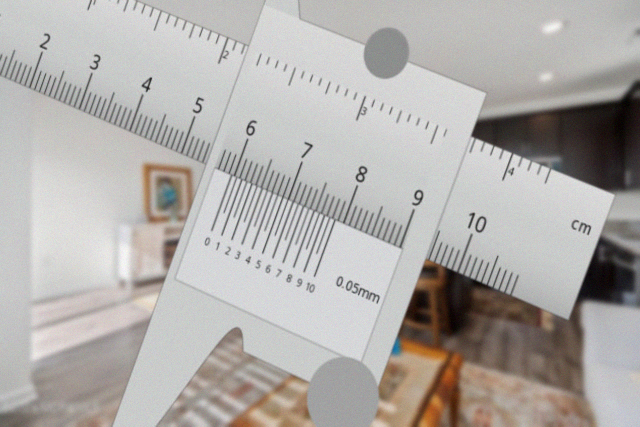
59.5 mm
